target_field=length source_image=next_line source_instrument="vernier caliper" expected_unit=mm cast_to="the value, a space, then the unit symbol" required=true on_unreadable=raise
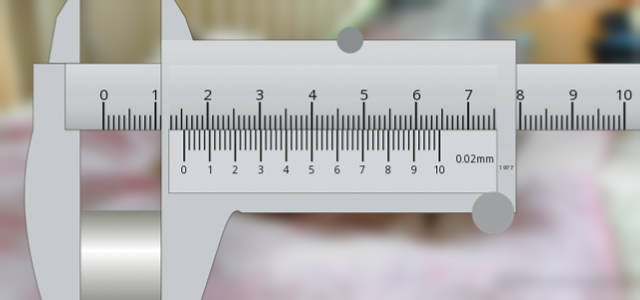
15.5 mm
